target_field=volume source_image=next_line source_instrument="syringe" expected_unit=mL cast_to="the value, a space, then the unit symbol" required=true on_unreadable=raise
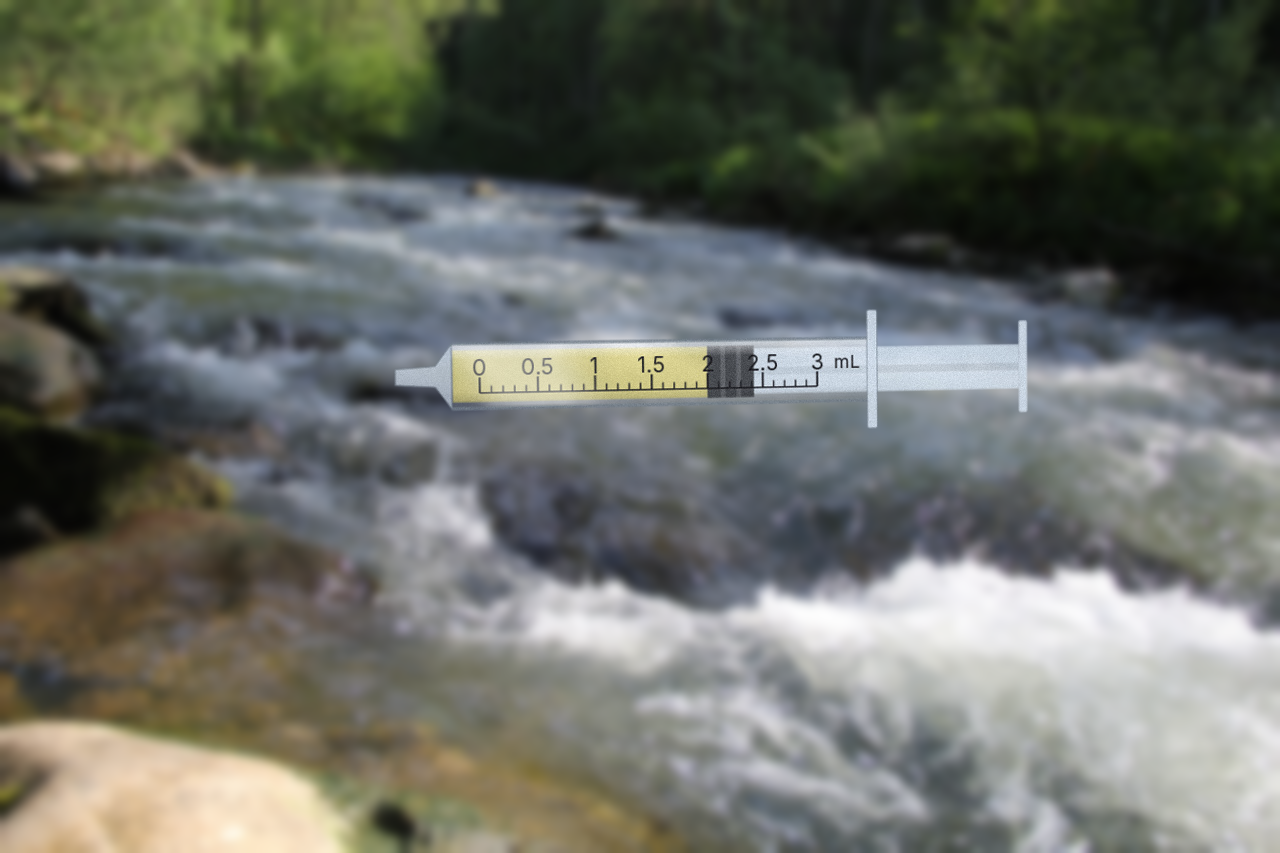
2 mL
